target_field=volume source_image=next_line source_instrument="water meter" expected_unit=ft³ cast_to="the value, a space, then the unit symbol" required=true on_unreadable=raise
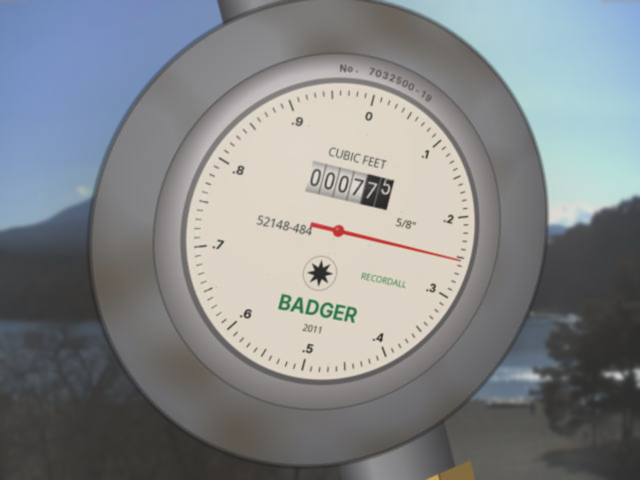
775.25 ft³
